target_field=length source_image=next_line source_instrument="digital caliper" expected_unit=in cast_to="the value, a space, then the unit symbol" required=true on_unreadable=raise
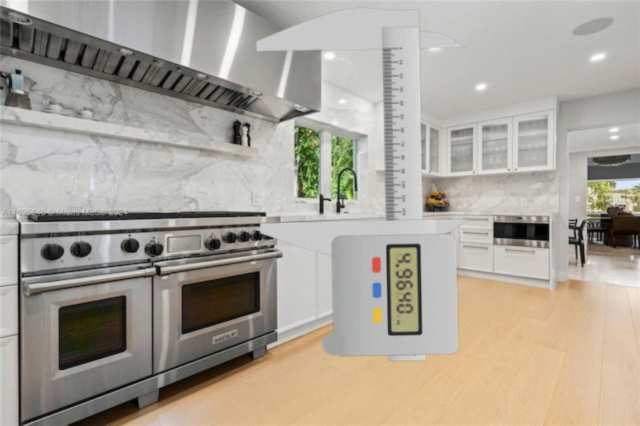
4.9640 in
